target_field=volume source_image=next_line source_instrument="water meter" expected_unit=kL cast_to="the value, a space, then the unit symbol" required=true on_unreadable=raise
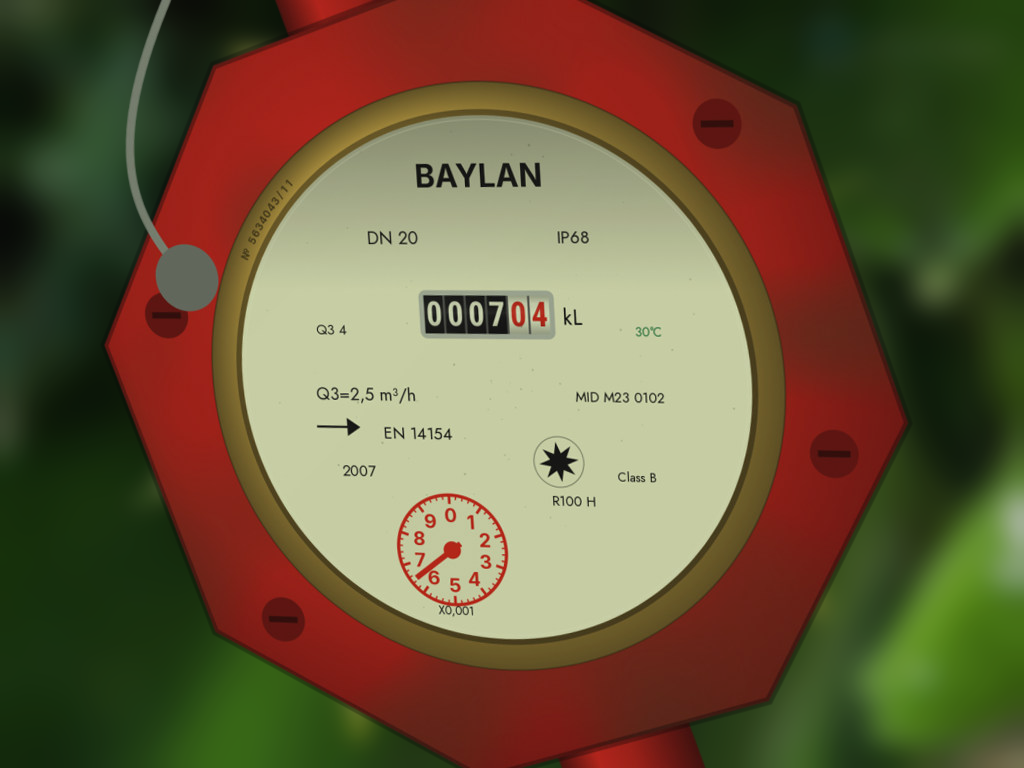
7.046 kL
